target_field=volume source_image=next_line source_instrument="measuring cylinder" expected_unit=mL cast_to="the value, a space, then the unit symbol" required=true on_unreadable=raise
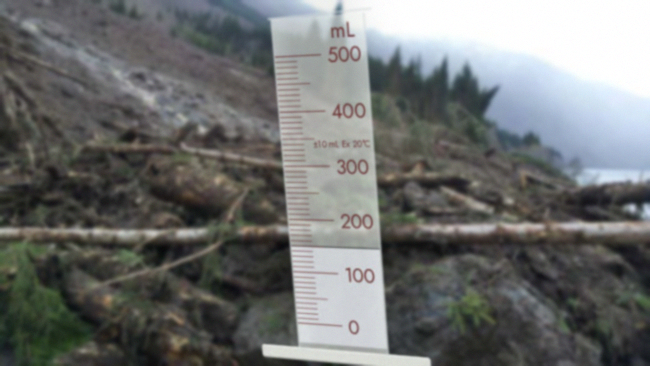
150 mL
